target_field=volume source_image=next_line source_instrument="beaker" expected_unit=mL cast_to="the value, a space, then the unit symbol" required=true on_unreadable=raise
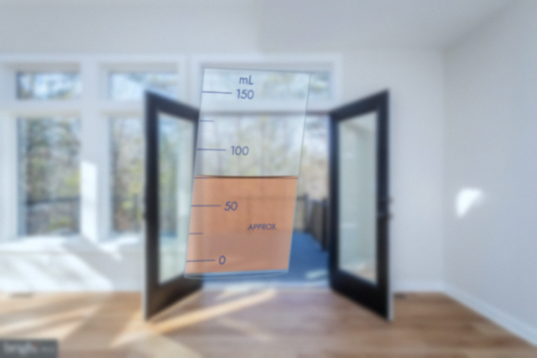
75 mL
